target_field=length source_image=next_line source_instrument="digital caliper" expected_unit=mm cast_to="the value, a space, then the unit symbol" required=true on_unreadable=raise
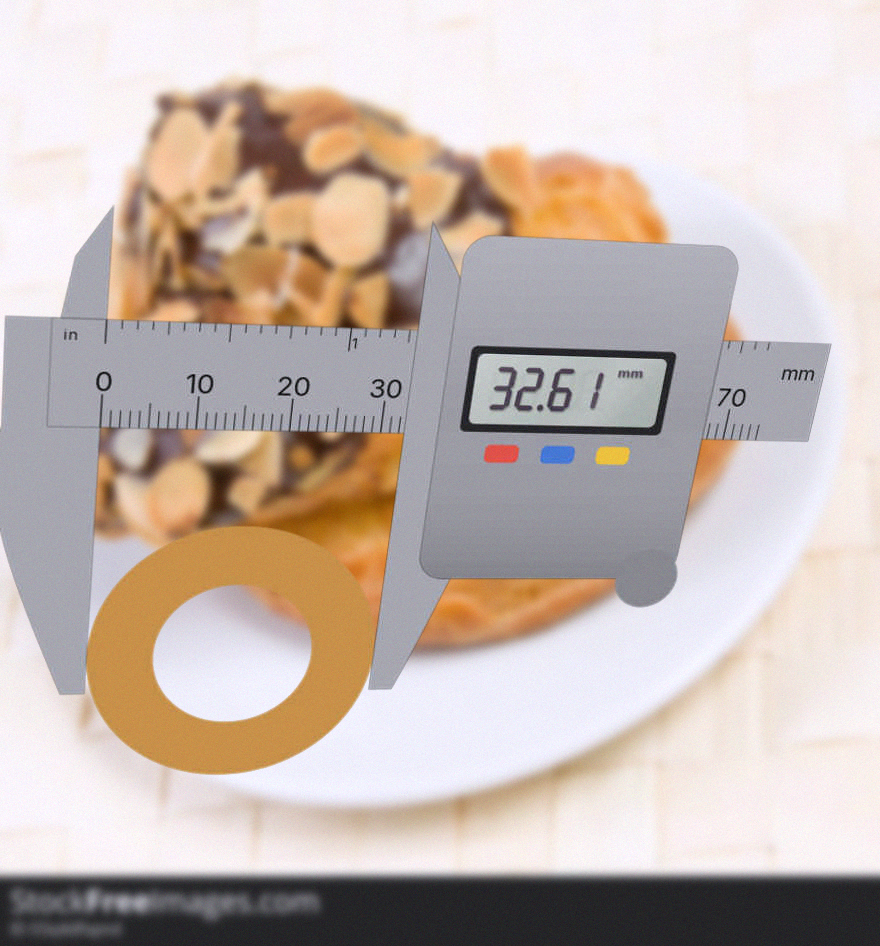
32.61 mm
